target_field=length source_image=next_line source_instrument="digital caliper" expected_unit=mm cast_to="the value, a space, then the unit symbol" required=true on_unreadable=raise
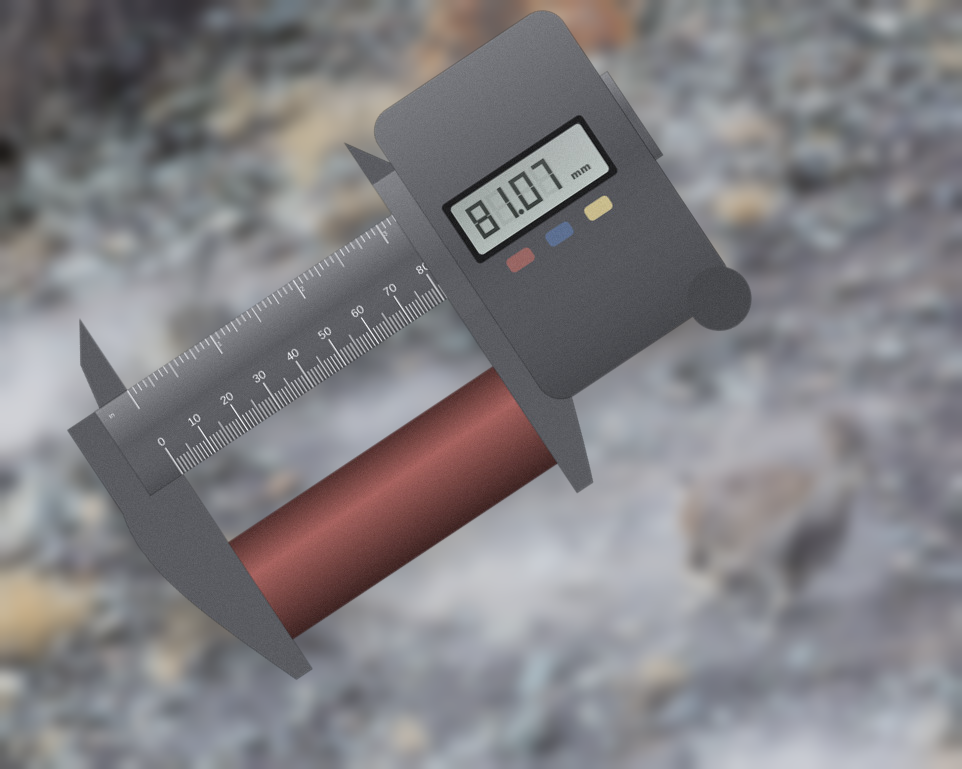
81.07 mm
